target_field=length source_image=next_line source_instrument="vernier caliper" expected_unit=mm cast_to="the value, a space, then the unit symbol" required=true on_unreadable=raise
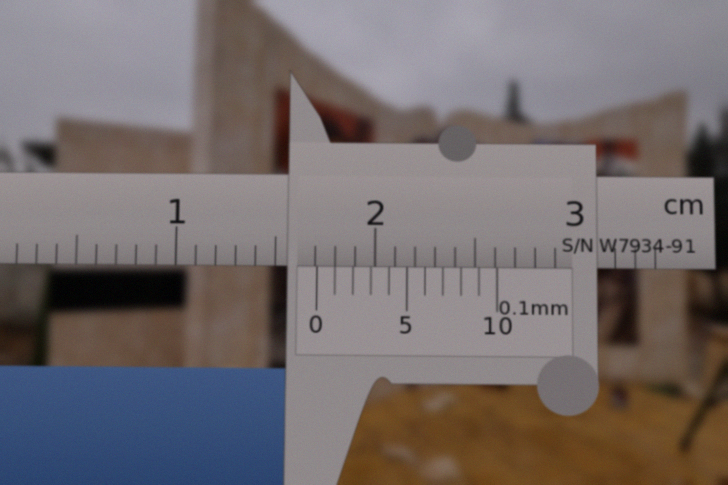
17.1 mm
